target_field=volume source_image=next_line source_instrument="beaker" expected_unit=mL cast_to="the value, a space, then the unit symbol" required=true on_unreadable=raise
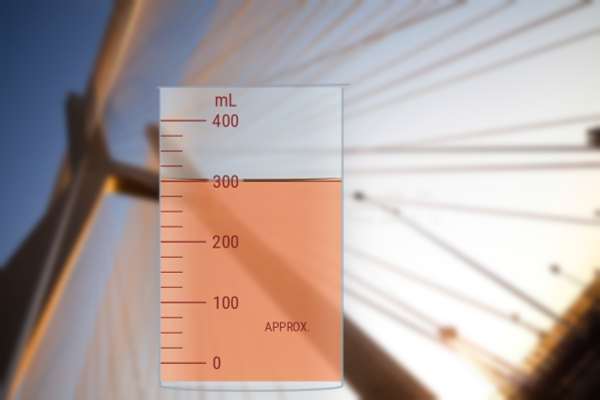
300 mL
